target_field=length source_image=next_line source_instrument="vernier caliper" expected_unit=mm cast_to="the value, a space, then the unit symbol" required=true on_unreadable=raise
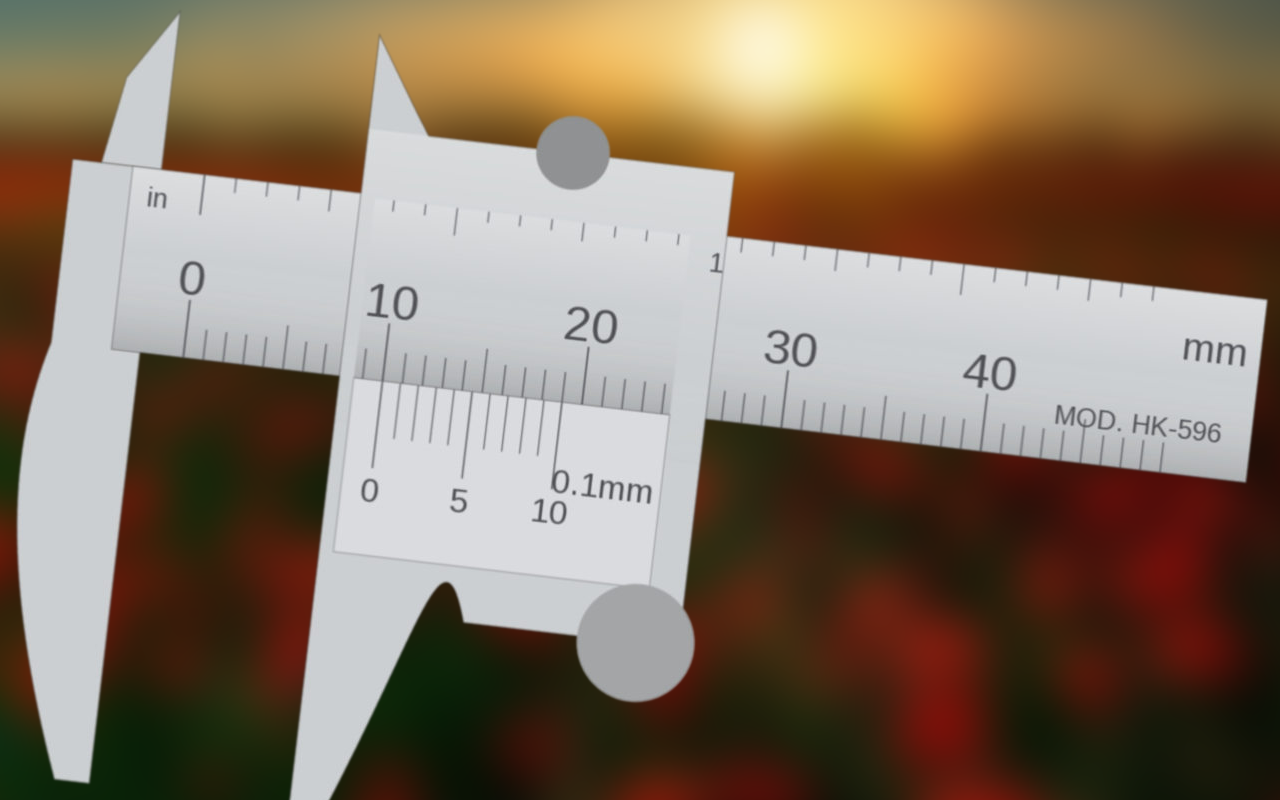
10.0 mm
